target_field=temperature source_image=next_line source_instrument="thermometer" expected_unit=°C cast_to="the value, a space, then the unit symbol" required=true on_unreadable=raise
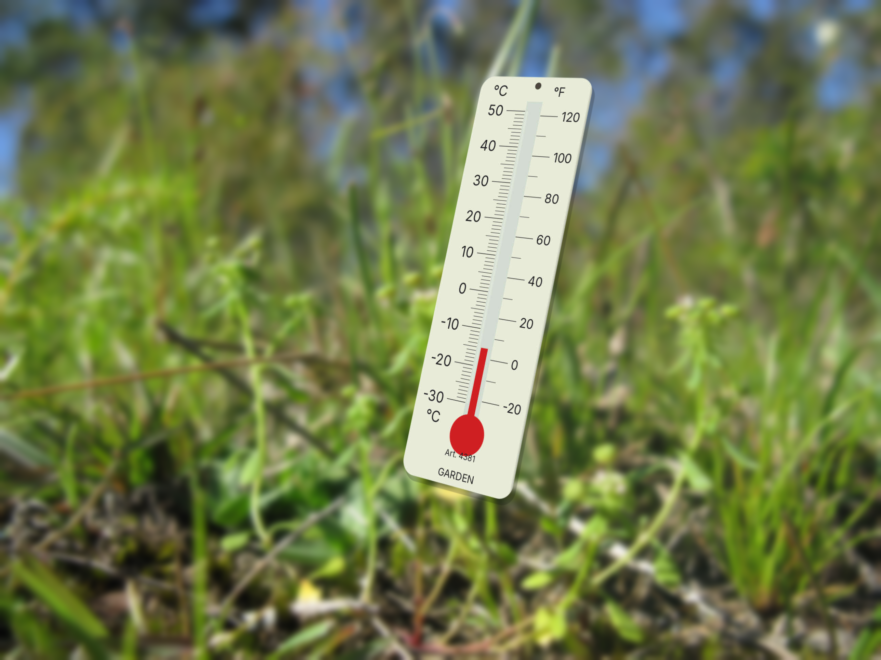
-15 °C
